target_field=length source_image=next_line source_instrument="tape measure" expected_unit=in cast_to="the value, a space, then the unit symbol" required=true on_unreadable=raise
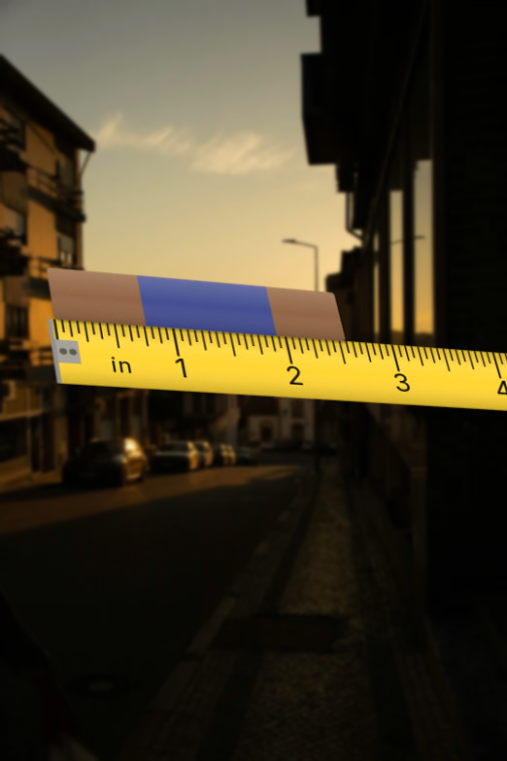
2.5625 in
